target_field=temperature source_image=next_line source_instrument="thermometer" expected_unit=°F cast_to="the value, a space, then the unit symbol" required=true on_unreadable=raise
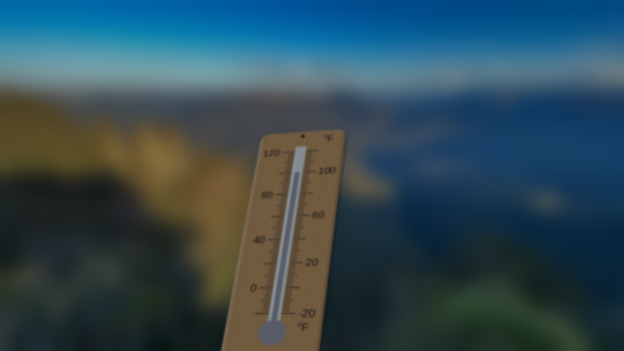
100 °F
